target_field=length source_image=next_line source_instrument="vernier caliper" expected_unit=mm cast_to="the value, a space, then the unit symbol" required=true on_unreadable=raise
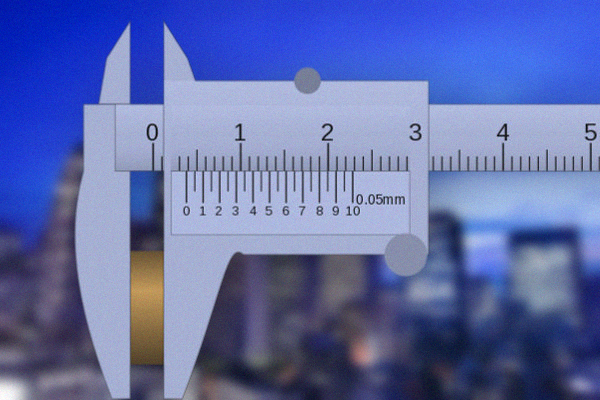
3.8 mm
